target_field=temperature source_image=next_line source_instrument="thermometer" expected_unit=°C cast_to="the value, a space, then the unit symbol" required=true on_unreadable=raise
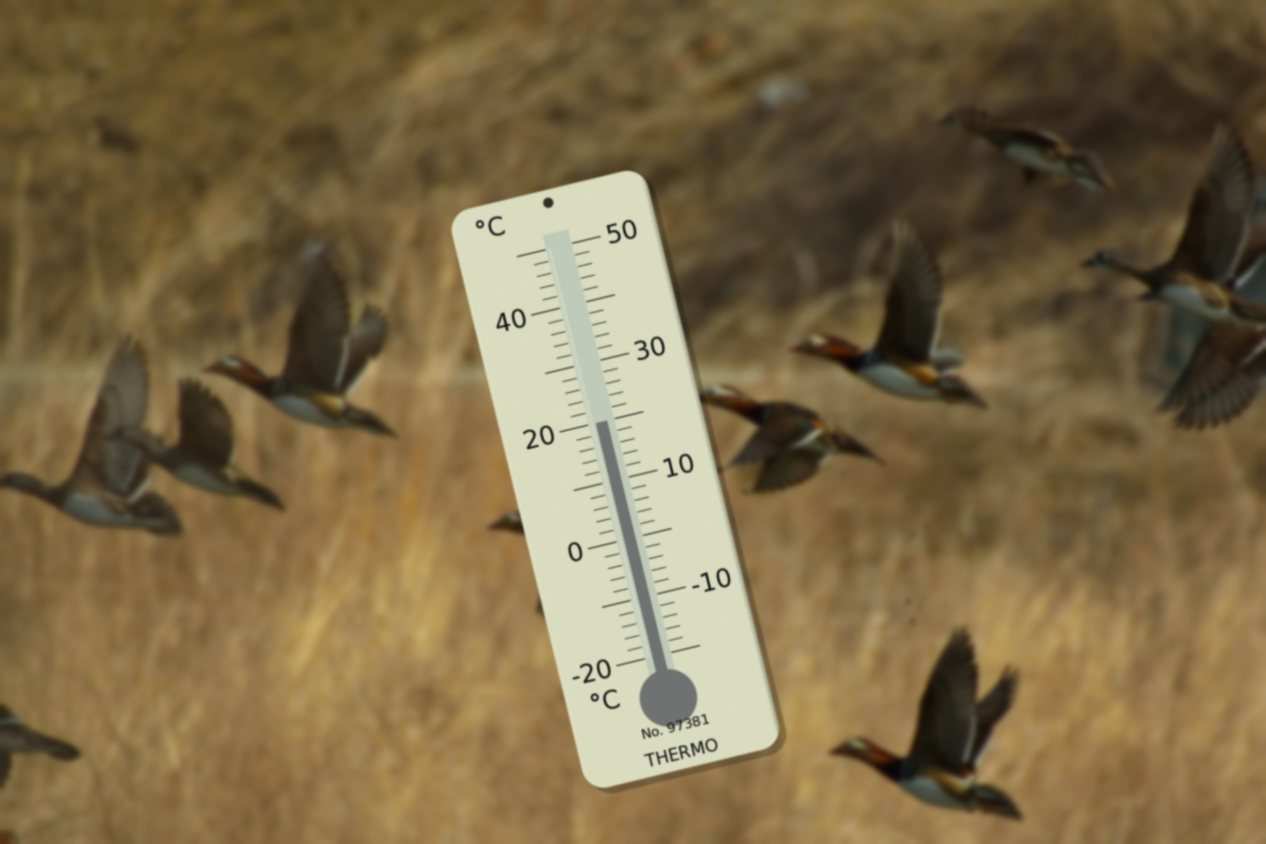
20 °C
